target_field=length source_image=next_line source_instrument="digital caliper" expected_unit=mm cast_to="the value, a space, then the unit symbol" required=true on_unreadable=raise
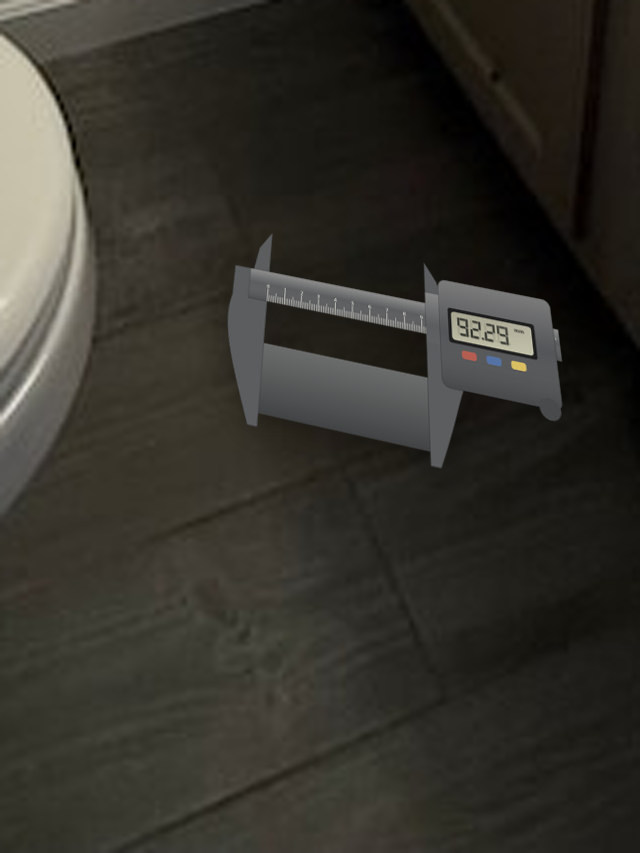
92.29 mm
